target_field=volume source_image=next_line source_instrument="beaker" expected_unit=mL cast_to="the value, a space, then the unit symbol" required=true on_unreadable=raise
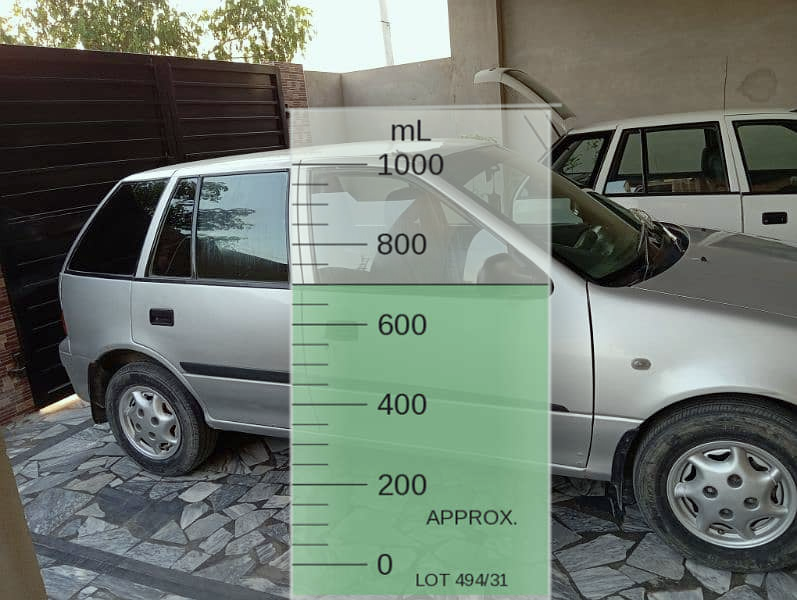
700 mL
